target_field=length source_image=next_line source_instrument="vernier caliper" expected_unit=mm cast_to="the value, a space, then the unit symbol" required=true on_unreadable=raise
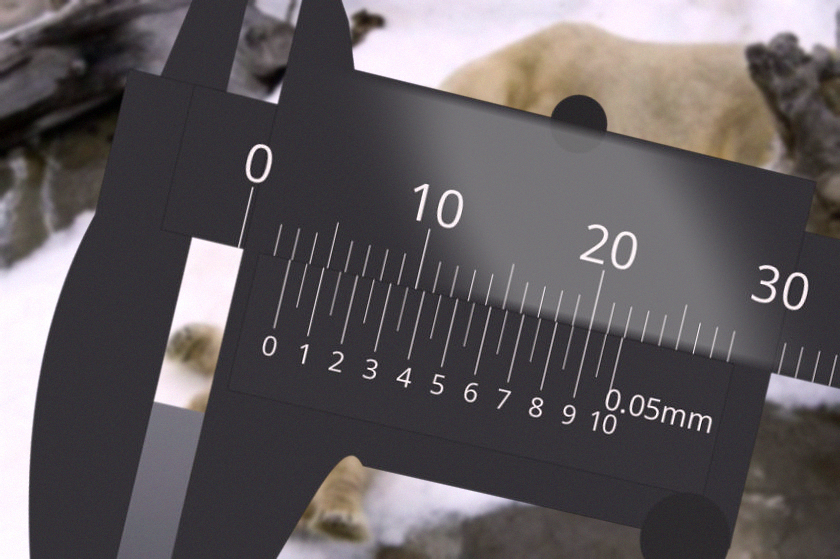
2.9 mm
